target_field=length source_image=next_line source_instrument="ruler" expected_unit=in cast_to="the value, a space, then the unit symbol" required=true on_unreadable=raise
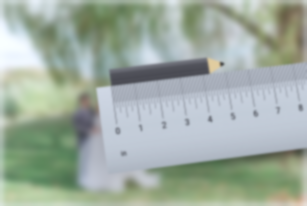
5 in
